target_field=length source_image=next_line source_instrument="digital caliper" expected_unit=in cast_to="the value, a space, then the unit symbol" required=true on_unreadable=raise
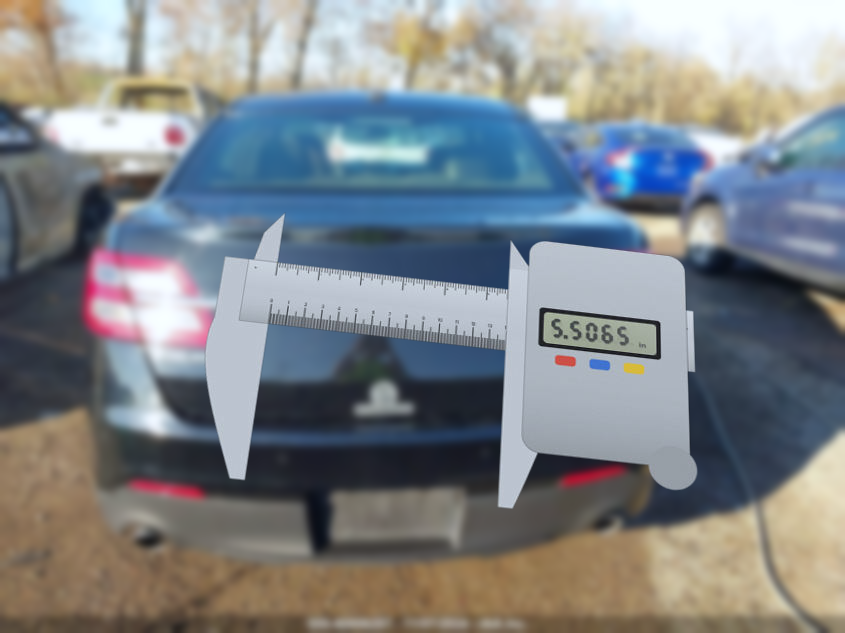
5.5065 in
